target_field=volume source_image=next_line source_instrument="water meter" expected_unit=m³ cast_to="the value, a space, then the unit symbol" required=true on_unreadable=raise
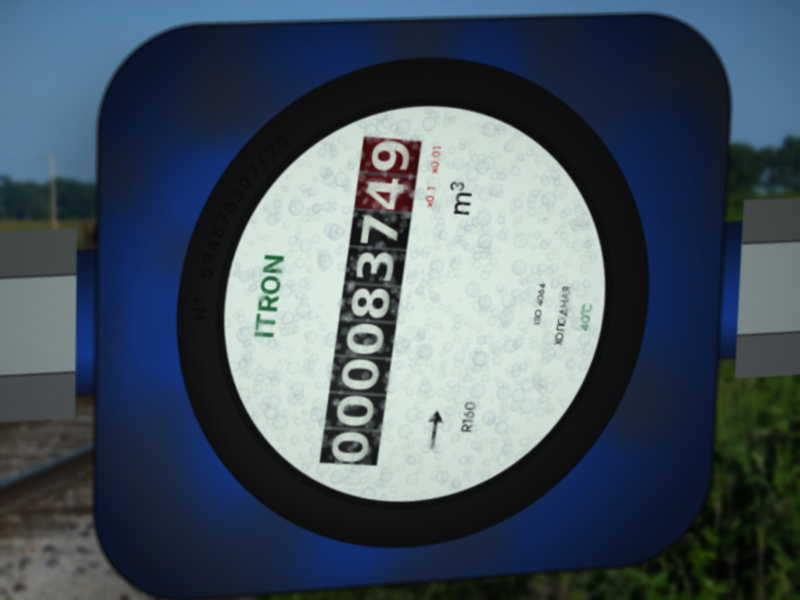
837.49 m³
